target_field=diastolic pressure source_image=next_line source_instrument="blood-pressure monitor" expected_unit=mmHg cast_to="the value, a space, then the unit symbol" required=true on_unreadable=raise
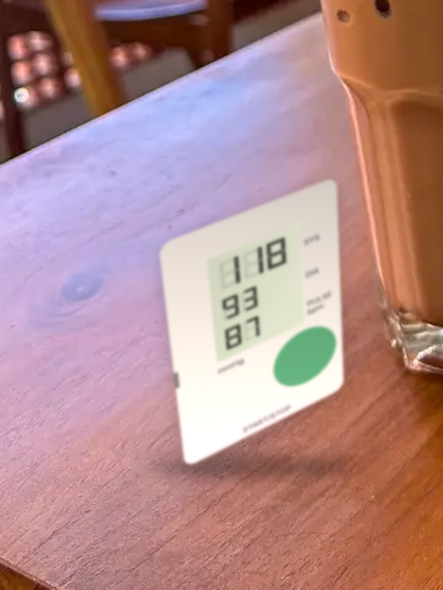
93 mmHg
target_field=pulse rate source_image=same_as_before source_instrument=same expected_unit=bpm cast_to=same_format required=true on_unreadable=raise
87 bpm
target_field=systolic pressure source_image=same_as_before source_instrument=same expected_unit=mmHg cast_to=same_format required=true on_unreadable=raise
118 mmHg
